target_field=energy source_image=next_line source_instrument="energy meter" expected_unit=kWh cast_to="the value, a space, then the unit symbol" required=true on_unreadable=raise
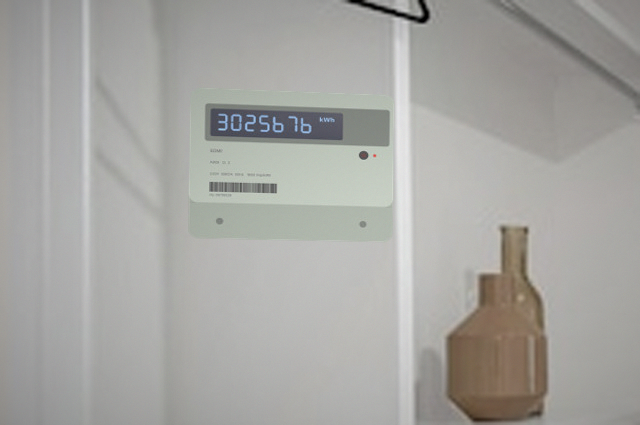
3025676 kWh
